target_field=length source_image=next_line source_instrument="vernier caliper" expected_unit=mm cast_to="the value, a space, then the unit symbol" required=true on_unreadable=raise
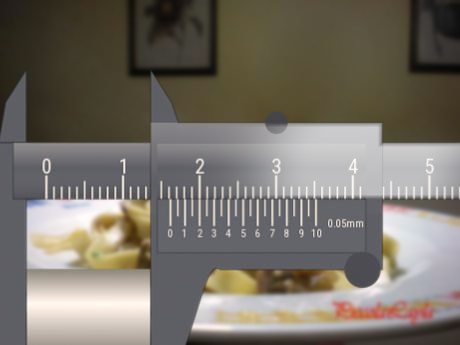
16.2 mm
